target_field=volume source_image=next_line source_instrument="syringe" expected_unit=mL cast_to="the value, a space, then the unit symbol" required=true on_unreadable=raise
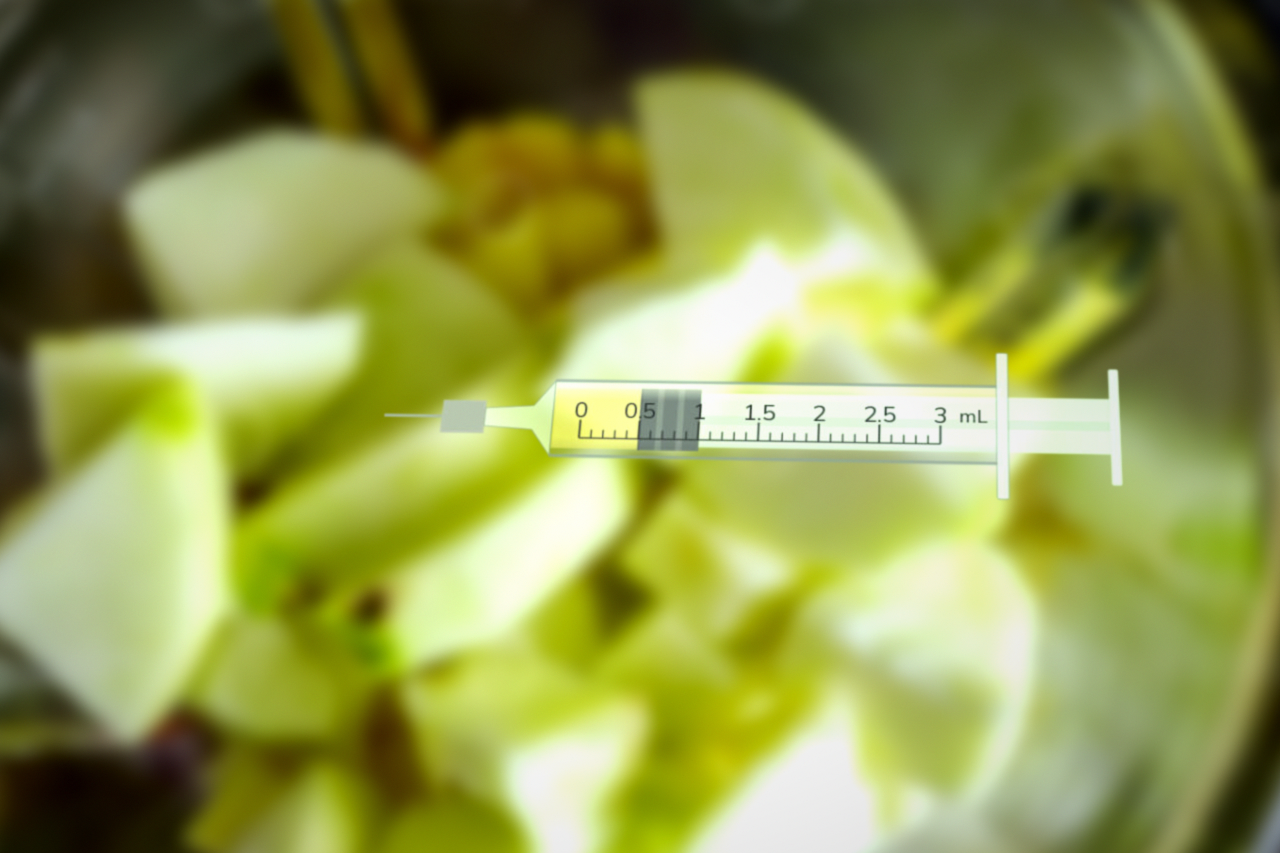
0.5 mL
